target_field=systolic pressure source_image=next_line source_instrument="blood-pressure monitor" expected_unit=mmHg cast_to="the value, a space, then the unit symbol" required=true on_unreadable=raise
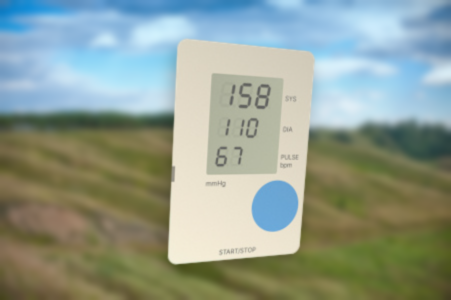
158 mmHg
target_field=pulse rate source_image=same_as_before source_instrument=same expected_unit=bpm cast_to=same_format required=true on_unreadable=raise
67 bpm
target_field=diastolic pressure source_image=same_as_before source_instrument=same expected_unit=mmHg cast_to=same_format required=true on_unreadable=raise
110 mmHg
